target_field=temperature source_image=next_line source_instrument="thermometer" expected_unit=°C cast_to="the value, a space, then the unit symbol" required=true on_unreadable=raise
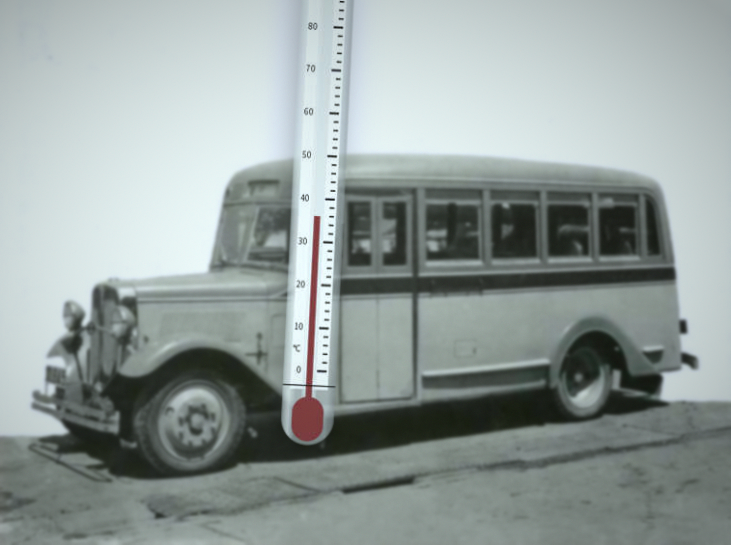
36 °C
